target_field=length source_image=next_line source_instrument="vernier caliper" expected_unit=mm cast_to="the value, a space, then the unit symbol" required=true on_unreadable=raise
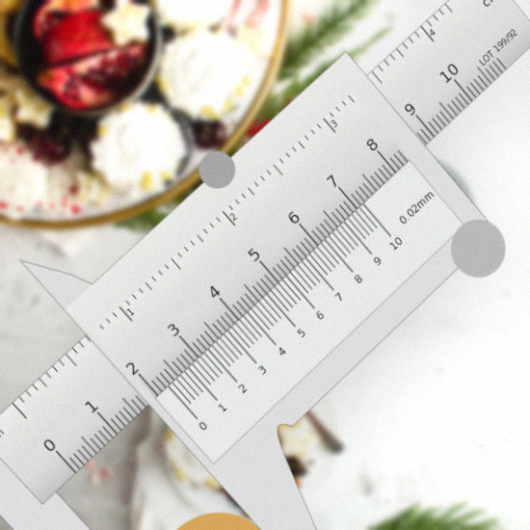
22.5 mm
